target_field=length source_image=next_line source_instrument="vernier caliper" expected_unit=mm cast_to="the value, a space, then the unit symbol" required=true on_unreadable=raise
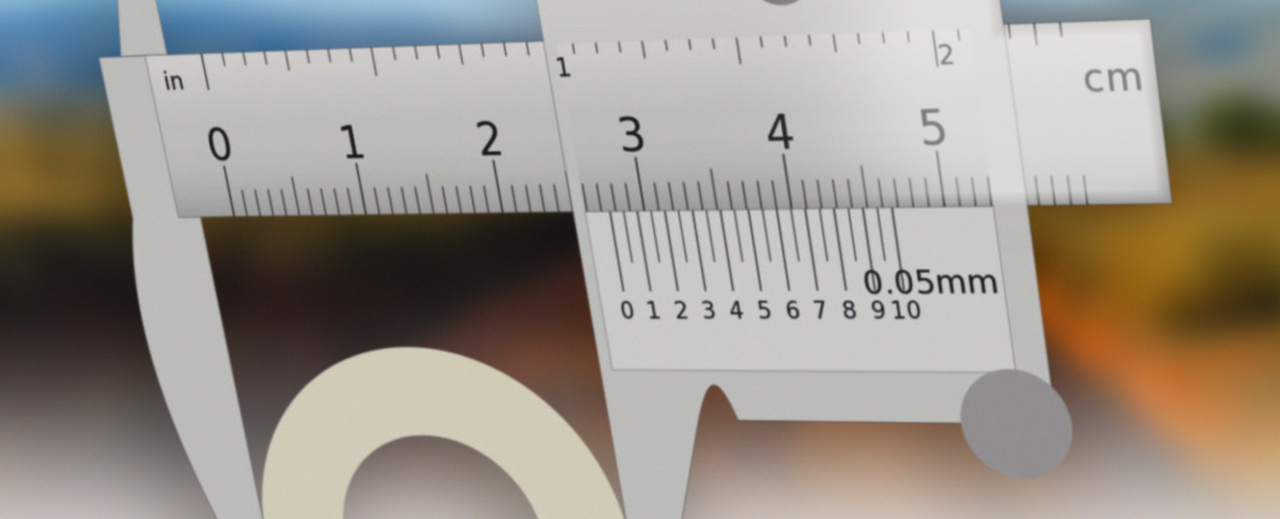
27.6 mm
